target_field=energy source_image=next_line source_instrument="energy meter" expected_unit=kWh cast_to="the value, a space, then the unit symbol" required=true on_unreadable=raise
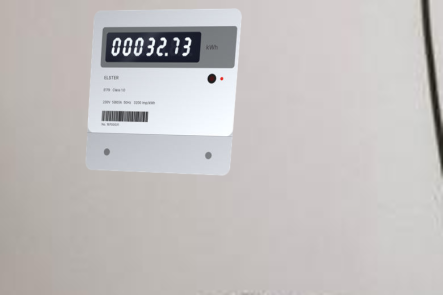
32.73 kWh
